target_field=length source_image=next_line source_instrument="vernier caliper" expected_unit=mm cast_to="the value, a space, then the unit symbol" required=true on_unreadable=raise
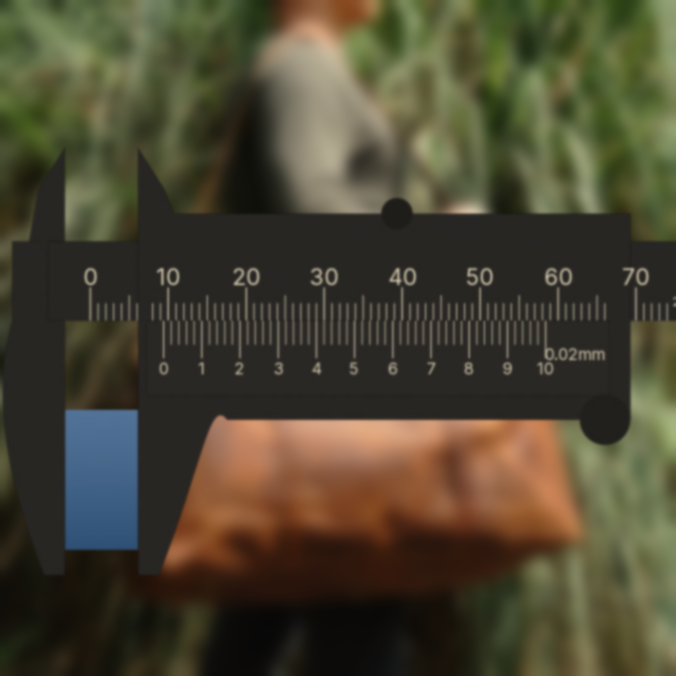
9.4 mm
